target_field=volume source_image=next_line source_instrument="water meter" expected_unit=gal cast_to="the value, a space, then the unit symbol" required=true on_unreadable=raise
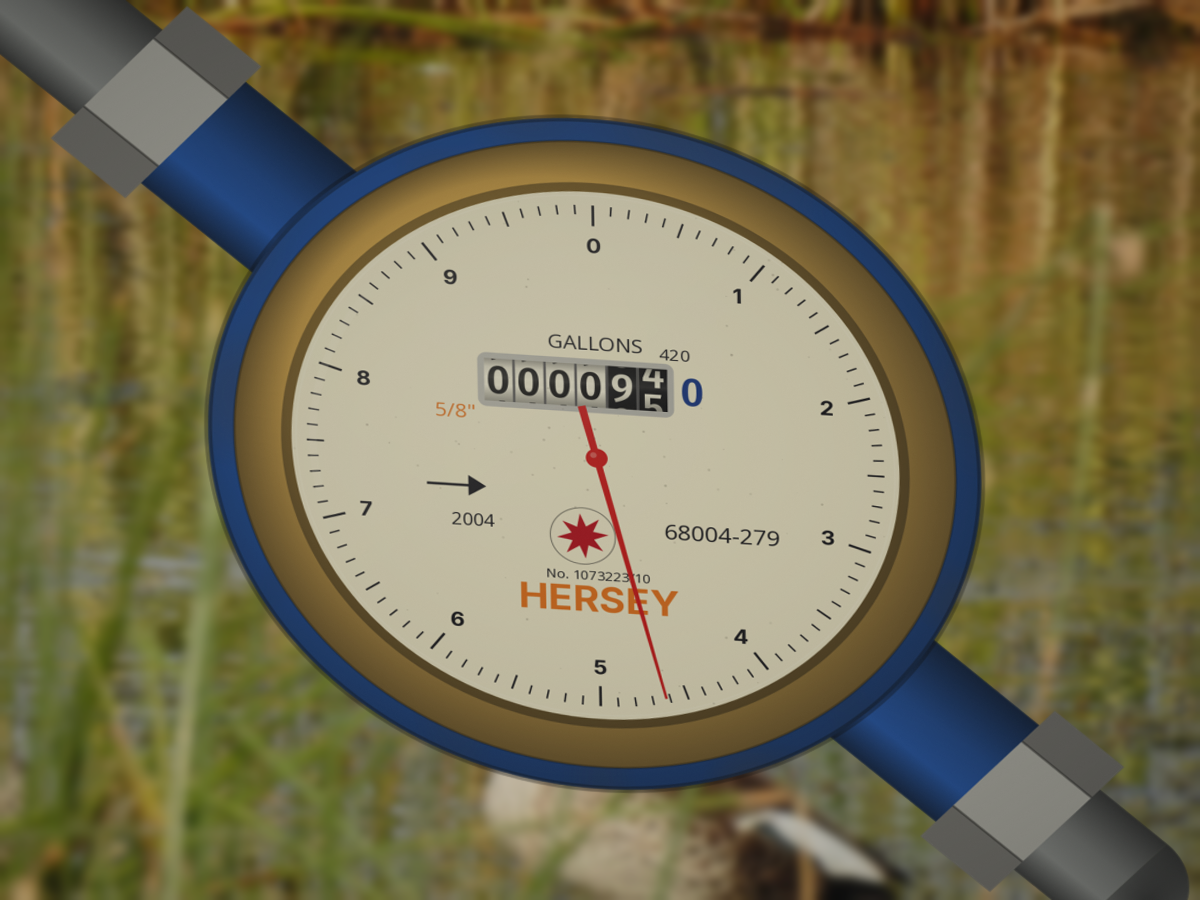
944.6 gal
